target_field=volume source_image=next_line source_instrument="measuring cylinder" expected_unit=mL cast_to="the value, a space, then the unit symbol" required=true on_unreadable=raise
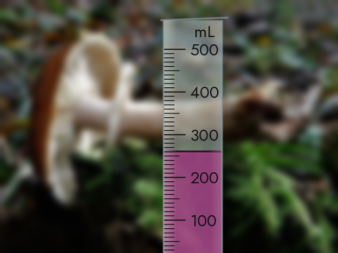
260 mL
